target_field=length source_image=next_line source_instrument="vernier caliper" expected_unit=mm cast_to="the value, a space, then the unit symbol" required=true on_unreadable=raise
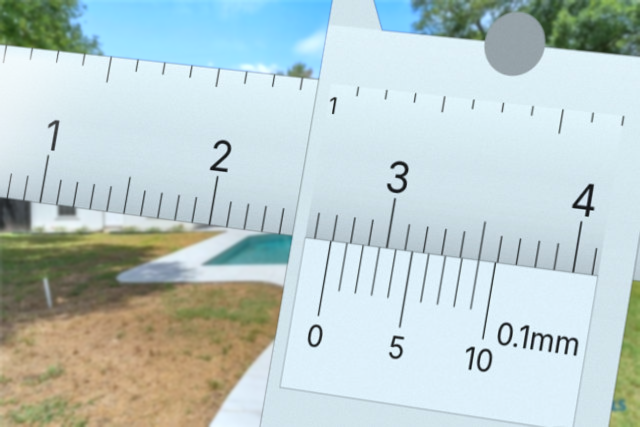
26.9 mm
